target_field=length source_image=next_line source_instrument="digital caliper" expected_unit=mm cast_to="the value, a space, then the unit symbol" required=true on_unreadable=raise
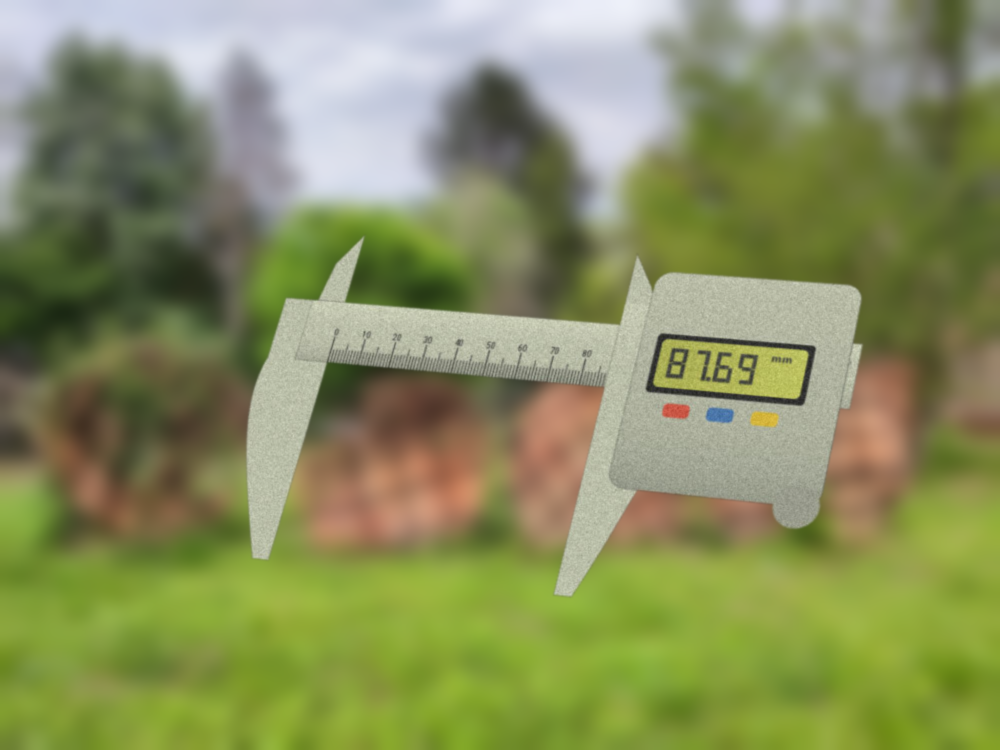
87.69 mm
